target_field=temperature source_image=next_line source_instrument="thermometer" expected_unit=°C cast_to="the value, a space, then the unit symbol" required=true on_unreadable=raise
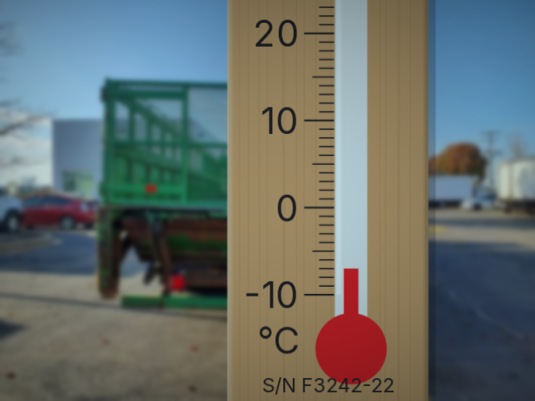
-7 °C
